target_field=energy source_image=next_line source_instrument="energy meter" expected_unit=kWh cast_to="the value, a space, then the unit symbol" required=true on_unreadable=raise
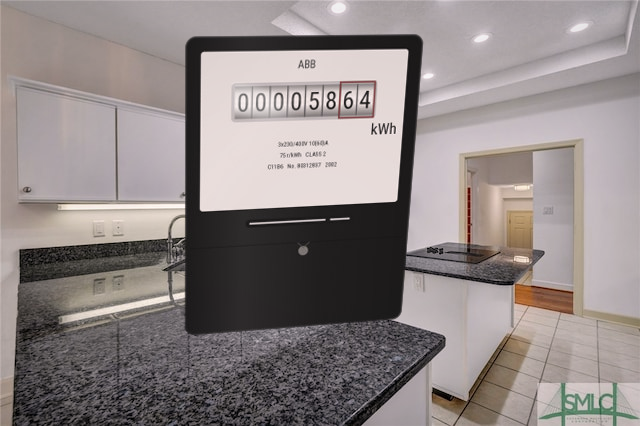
58.64 kWh
